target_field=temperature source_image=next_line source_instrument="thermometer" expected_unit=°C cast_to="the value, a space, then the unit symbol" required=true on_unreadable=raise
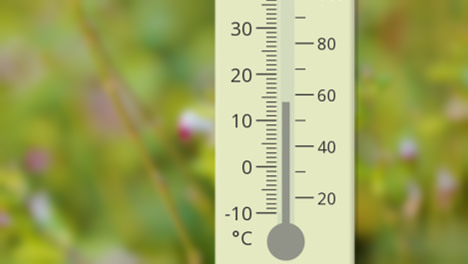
14 °C
